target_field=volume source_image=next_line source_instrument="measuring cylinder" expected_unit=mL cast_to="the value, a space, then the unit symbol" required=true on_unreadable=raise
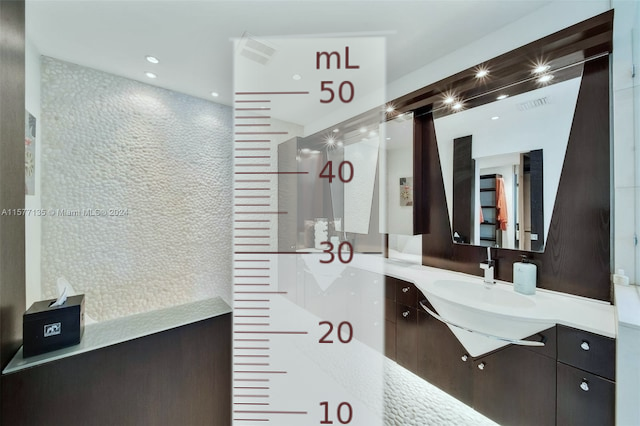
30 mL
